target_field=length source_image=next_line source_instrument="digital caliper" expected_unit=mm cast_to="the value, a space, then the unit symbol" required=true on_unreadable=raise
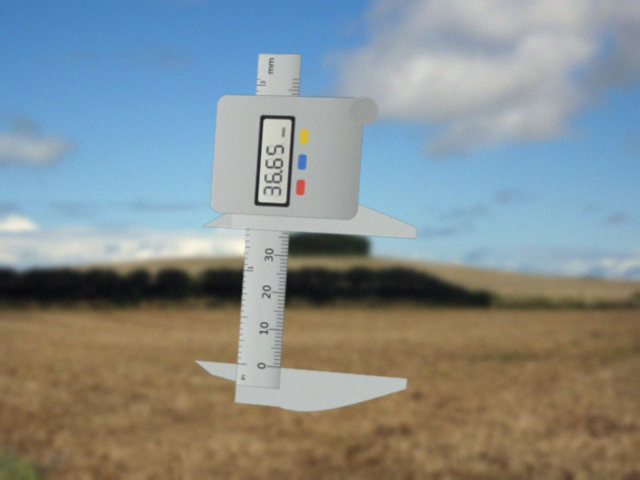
36.65 mm
